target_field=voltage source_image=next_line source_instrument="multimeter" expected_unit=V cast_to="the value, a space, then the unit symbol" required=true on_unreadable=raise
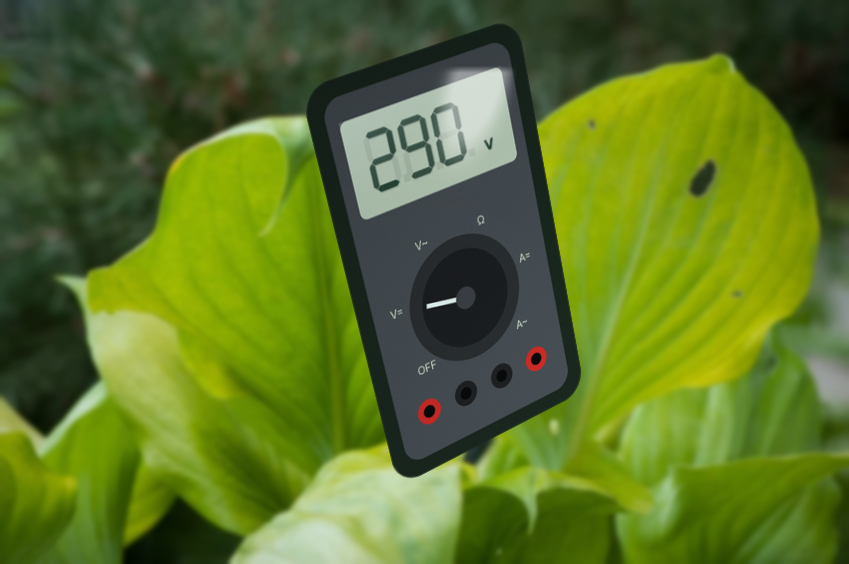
290 V
